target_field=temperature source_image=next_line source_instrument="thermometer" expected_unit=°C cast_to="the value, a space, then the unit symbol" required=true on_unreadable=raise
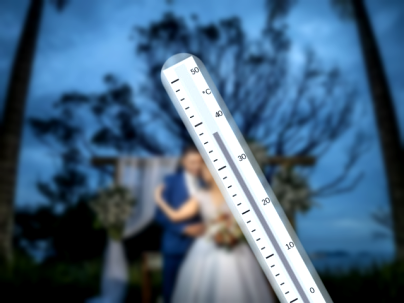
37 °C
